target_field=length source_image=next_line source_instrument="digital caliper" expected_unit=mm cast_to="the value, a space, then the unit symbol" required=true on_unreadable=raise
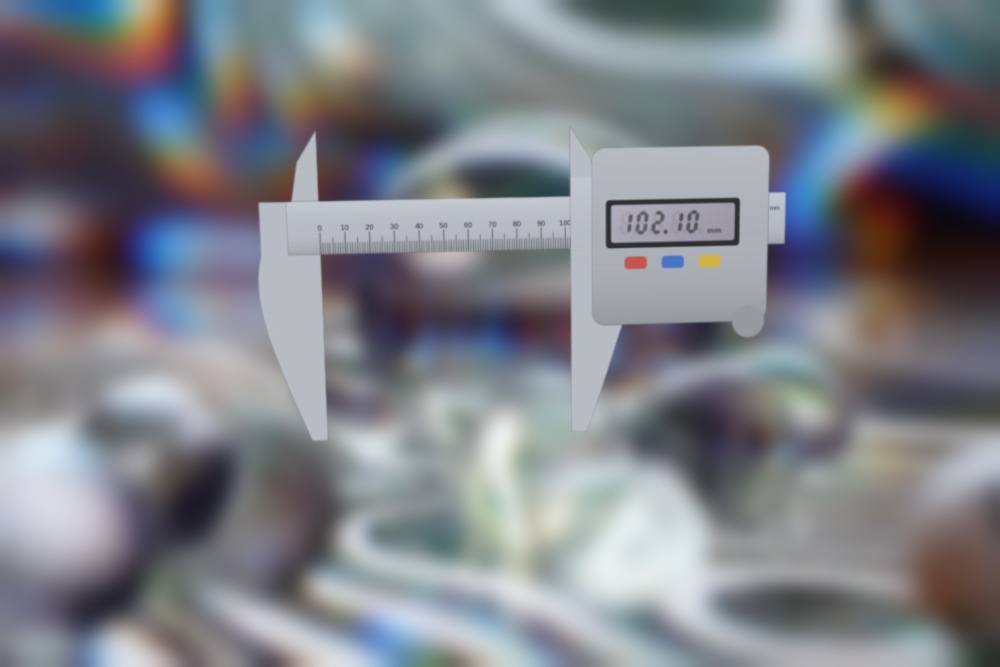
102.10 mm
